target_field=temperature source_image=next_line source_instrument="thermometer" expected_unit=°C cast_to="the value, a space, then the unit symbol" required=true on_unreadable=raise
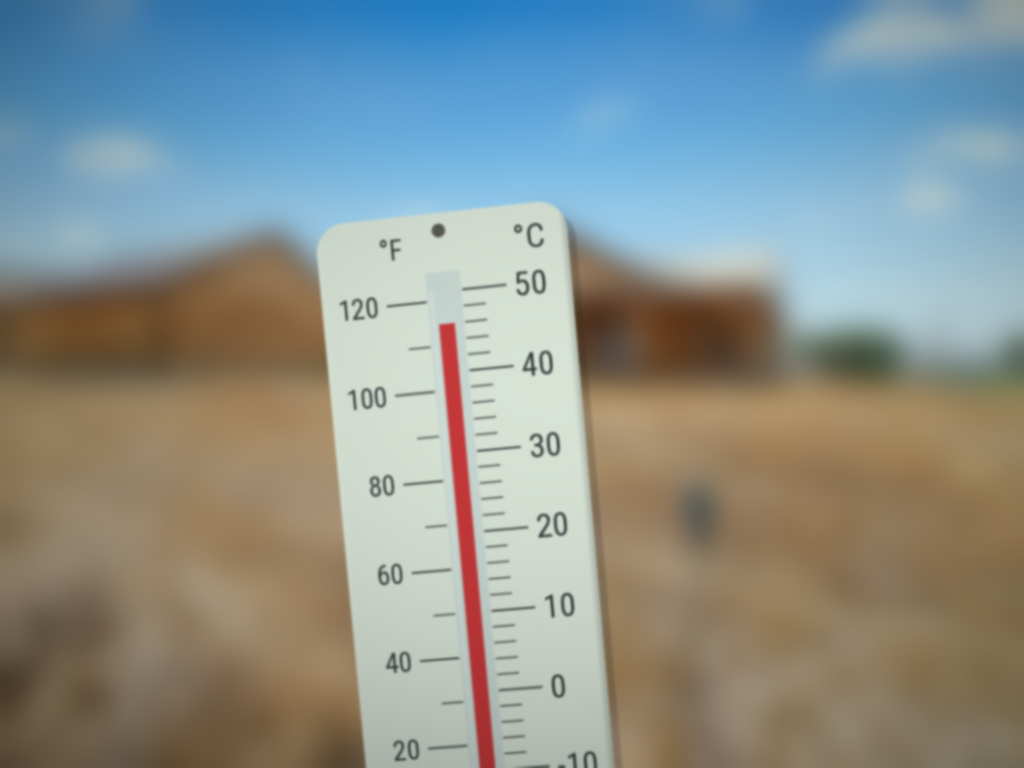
46 °C
